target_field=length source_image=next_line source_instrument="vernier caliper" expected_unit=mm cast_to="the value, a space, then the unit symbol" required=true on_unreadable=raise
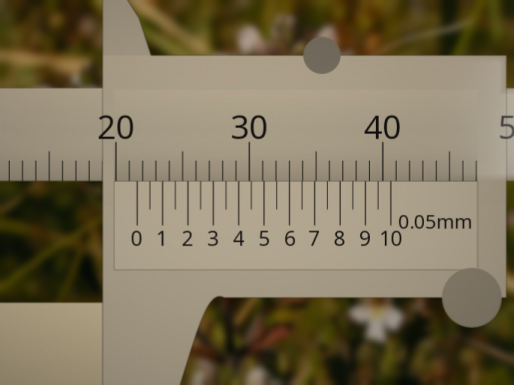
21.6 mm
